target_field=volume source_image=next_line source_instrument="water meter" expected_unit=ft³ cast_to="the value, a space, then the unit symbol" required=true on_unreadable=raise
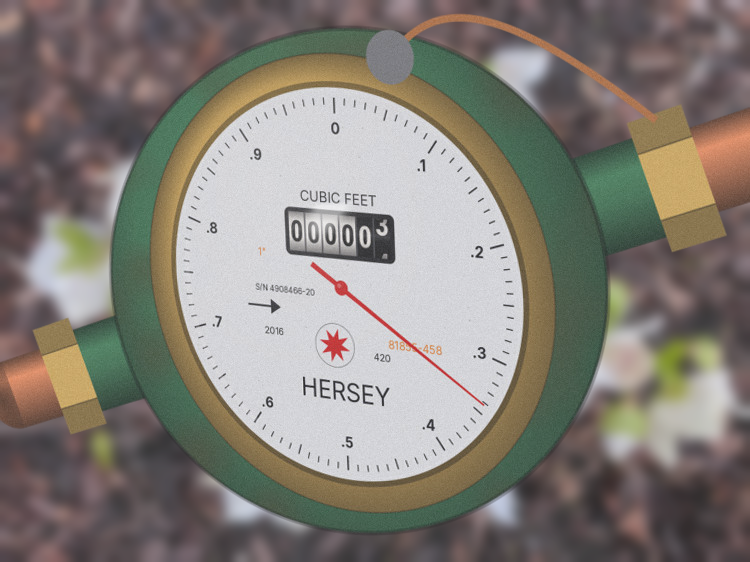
3.34 ft³
